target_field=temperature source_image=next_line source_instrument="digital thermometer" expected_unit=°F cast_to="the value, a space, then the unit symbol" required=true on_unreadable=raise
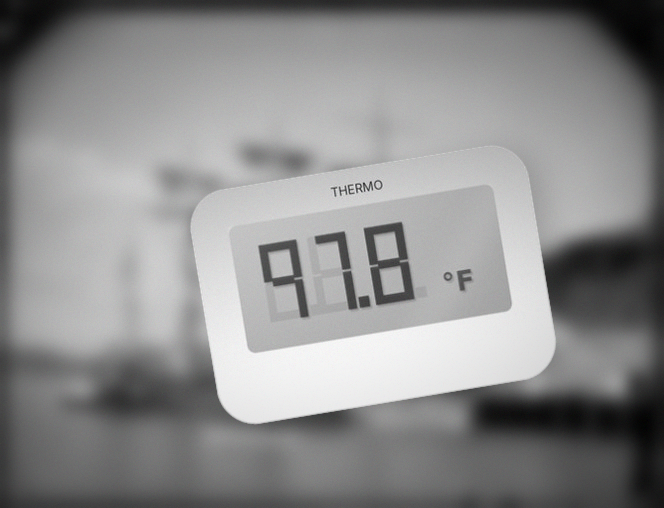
97.8 °F
